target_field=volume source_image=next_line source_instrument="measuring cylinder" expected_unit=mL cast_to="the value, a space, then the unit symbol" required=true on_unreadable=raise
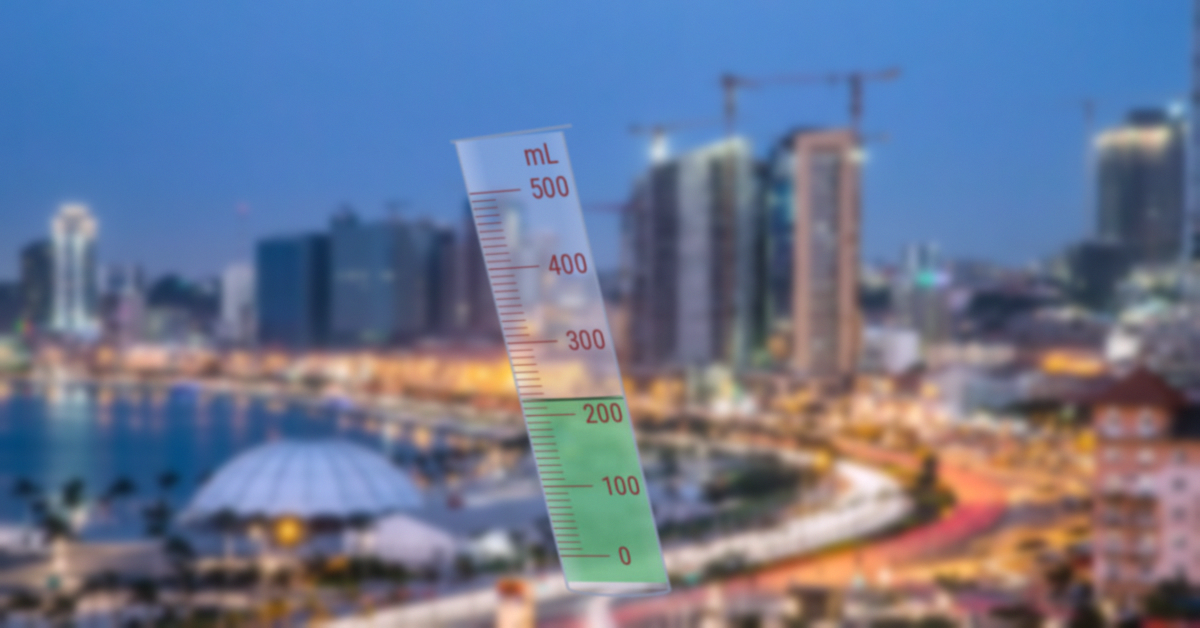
220 mL
